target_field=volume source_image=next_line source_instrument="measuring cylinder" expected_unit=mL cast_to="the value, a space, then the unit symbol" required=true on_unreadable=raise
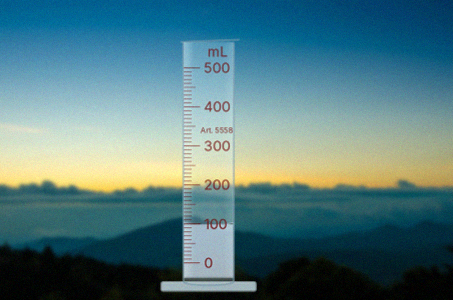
100 mL
